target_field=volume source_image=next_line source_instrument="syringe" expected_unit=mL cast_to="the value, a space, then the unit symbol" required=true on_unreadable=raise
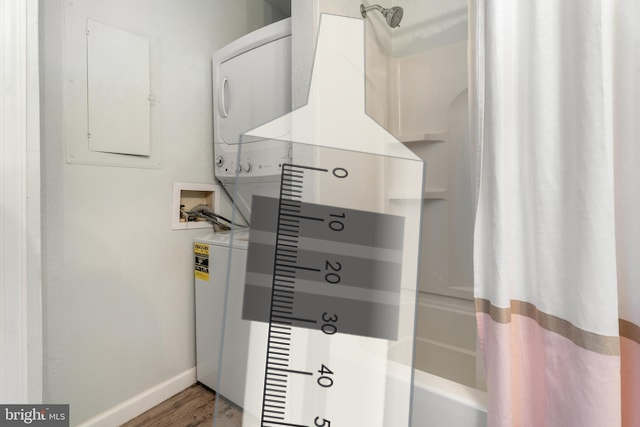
7 mL
